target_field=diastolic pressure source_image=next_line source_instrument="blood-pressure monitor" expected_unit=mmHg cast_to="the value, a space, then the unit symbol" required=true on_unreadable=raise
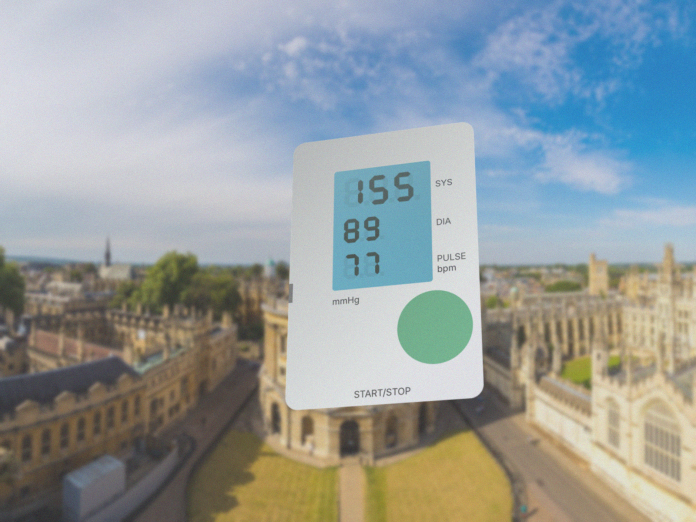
89 mmHg
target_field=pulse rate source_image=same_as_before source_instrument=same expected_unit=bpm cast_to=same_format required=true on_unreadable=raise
77 bpm
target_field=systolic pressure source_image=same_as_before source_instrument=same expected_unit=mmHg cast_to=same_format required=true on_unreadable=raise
155 mmHg
